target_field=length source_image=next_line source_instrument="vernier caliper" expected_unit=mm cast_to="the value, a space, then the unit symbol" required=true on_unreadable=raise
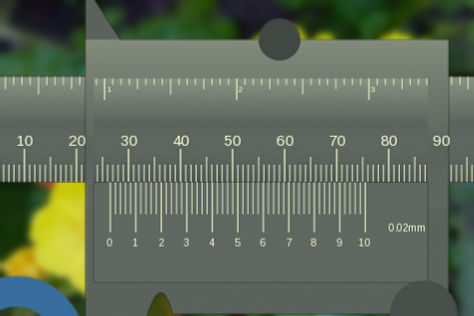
26.5 mm
